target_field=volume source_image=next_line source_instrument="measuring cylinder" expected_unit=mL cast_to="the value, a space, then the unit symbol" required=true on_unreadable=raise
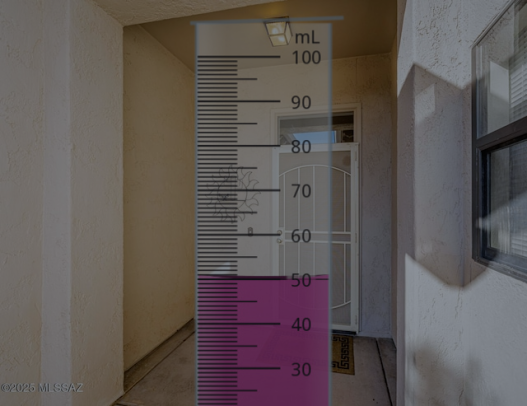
50 mL
